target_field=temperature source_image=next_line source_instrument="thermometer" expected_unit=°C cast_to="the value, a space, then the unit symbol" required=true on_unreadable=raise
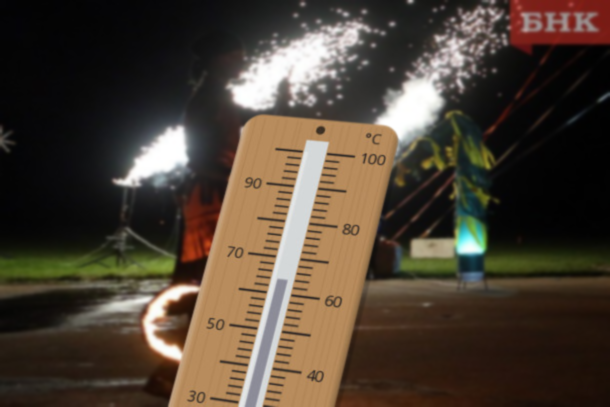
64 °C
